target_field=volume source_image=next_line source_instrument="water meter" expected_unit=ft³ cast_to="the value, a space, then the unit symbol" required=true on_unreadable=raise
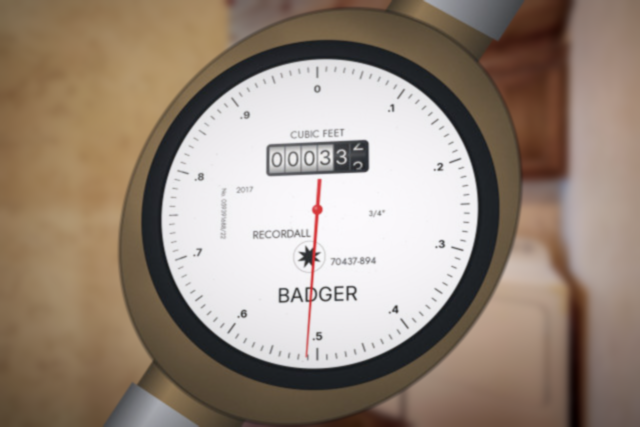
332.51 ft³
